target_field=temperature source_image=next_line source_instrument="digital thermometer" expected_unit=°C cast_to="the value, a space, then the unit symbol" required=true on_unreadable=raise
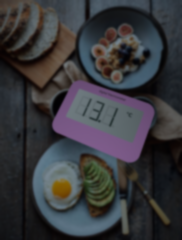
13.1 °C
